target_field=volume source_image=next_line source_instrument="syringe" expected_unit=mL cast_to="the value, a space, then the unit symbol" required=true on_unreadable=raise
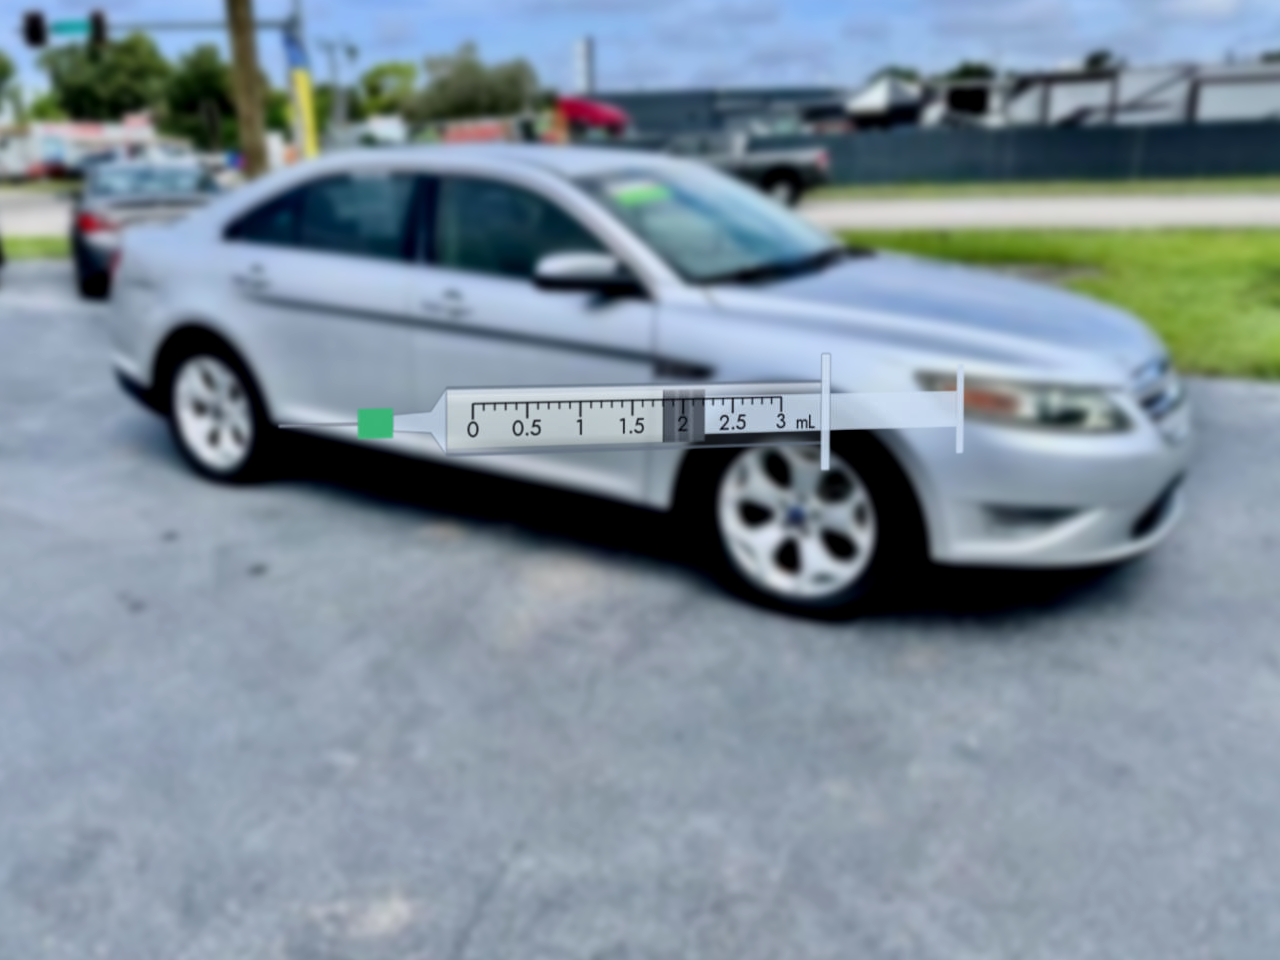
1.8 mL
